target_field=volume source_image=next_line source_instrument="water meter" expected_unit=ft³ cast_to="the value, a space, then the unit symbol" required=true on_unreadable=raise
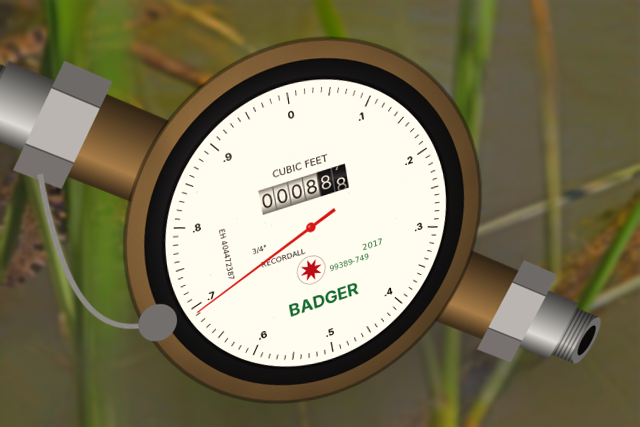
887.69 ft³
